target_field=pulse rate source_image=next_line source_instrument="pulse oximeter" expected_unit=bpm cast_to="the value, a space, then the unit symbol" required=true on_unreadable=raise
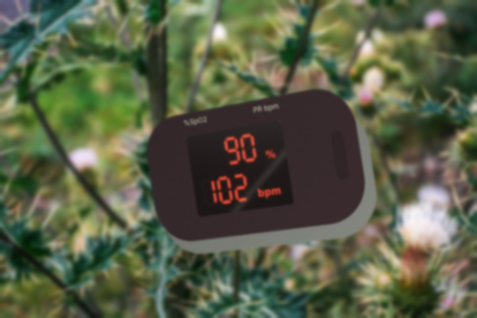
102 bpm
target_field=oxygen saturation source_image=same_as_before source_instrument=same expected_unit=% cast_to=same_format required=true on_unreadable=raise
90 %
